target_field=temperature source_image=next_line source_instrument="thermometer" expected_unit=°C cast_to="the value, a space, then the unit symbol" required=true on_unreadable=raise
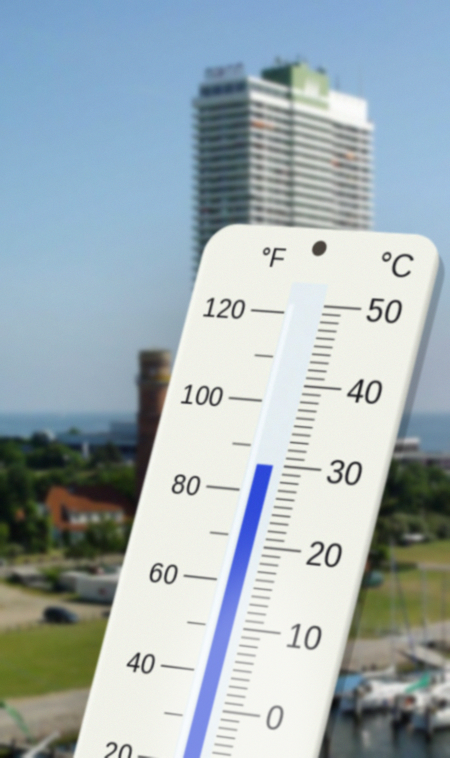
30 °C
